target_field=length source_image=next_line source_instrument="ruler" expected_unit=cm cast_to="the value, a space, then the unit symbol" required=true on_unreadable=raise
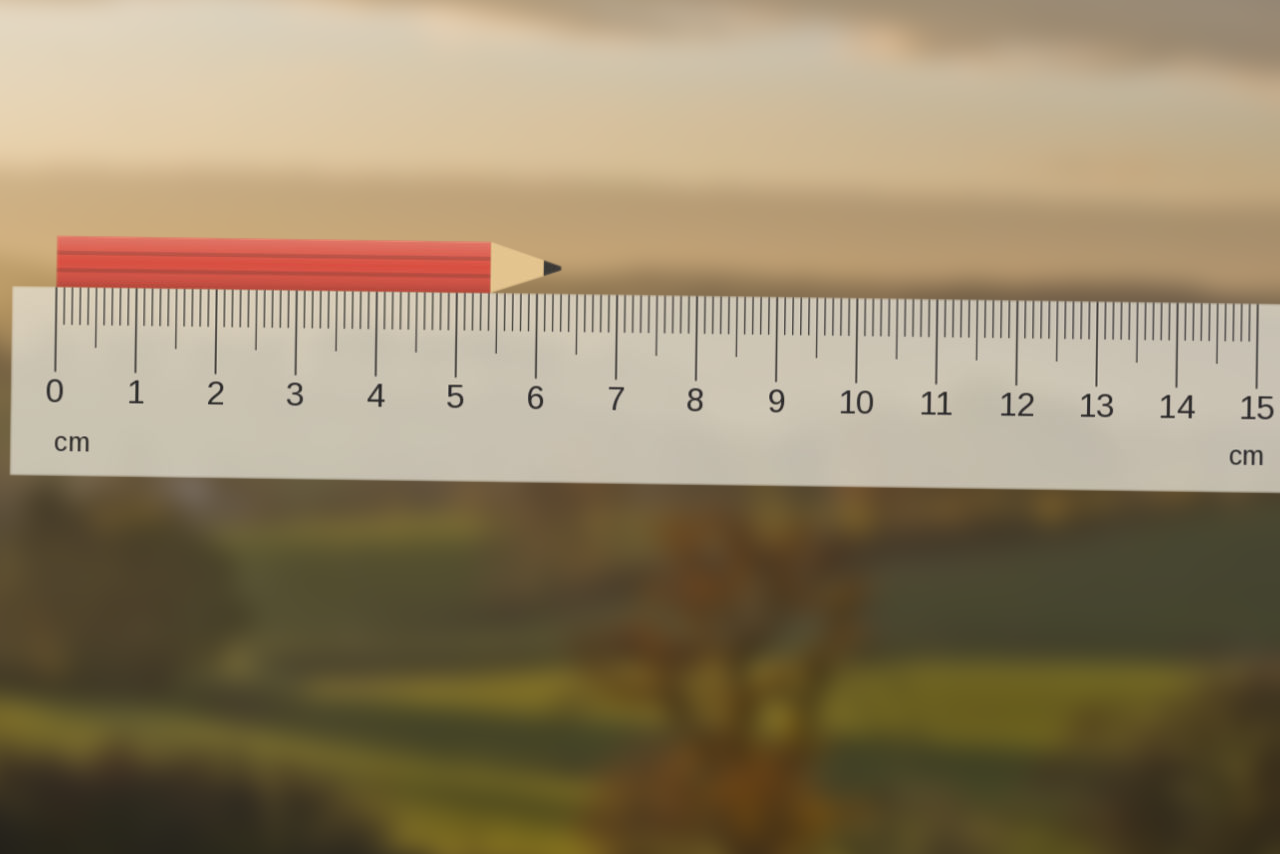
6.3 cm
